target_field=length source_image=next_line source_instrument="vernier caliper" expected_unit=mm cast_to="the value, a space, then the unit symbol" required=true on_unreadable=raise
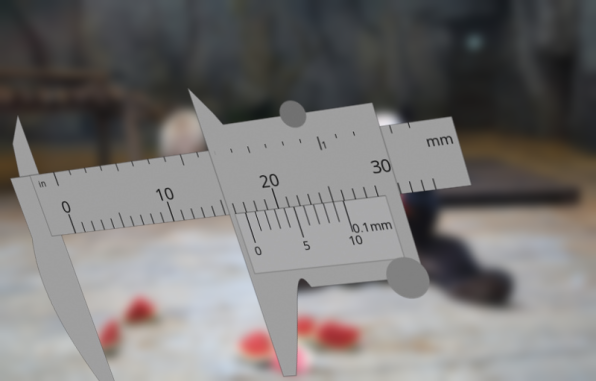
16.9 mm
